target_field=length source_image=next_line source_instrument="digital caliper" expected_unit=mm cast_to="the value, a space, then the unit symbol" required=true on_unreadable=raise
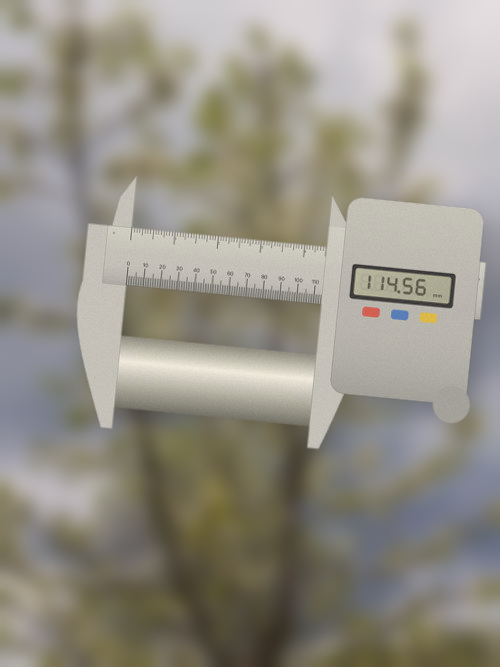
114.56 mm
